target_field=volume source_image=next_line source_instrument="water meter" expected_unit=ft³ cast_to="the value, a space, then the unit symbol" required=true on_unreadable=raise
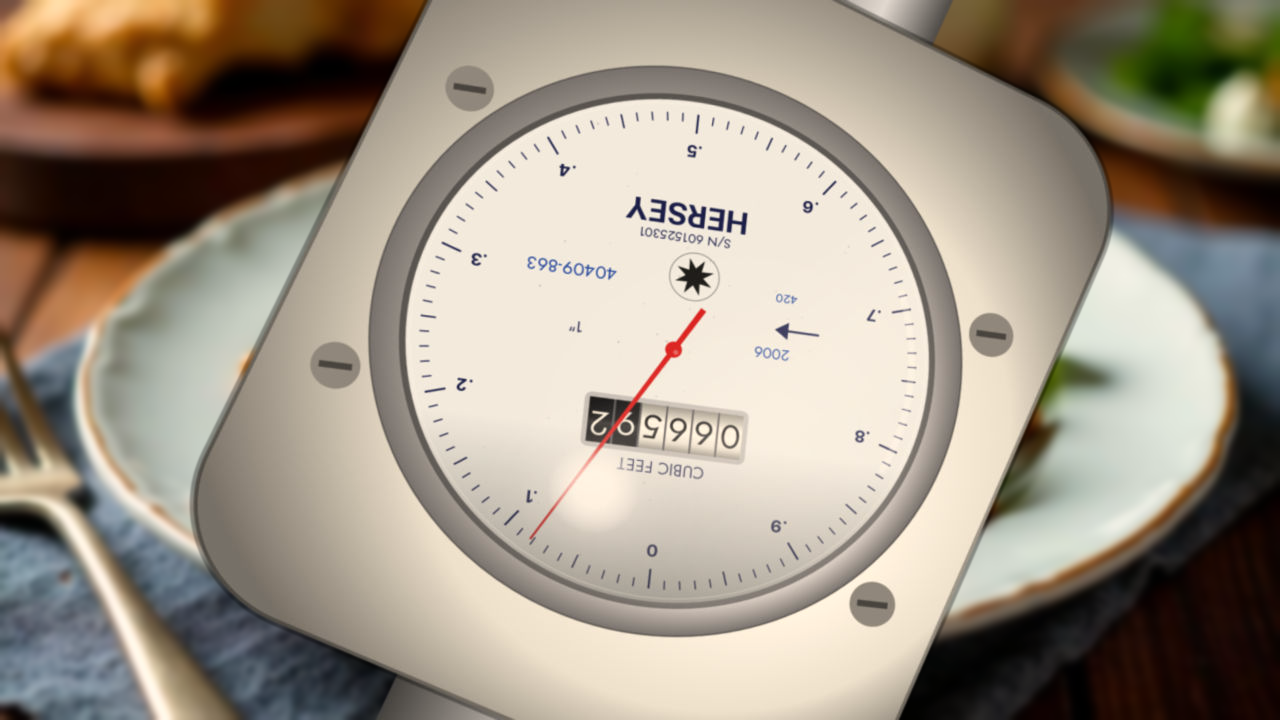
66592.08 ft³
